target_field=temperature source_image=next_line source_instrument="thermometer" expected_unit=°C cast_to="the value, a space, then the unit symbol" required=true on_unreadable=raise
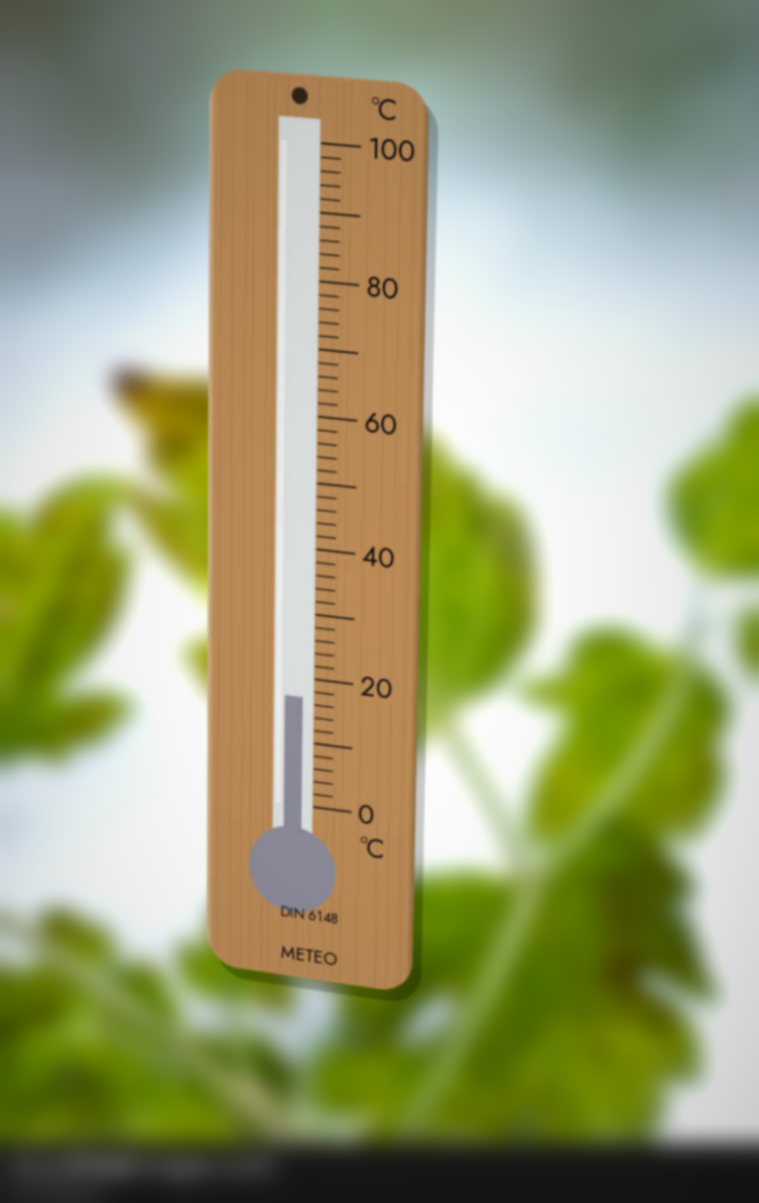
17 °C
